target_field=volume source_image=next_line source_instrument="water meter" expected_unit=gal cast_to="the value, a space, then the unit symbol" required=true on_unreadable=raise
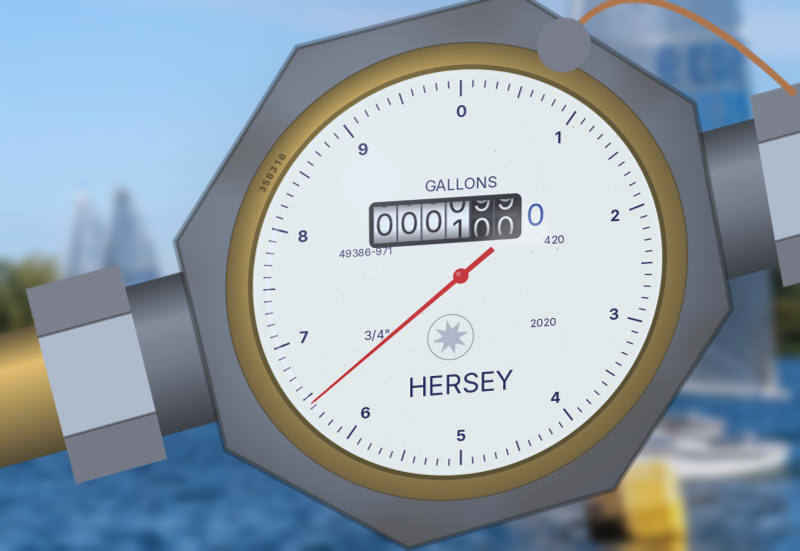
996.4 gal
